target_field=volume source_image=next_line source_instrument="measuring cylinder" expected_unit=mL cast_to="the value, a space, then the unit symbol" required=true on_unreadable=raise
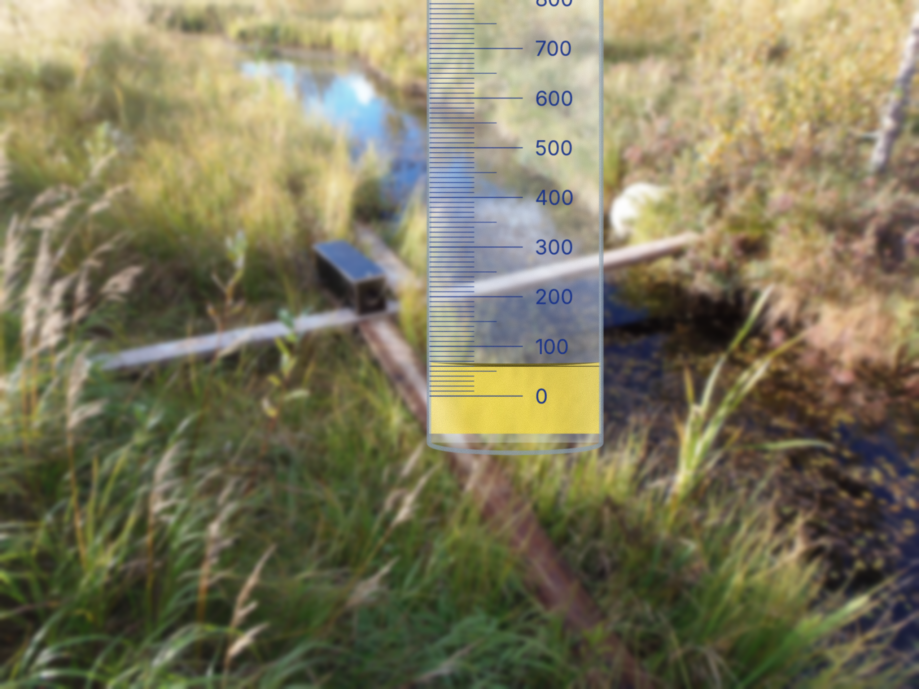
60 mL
